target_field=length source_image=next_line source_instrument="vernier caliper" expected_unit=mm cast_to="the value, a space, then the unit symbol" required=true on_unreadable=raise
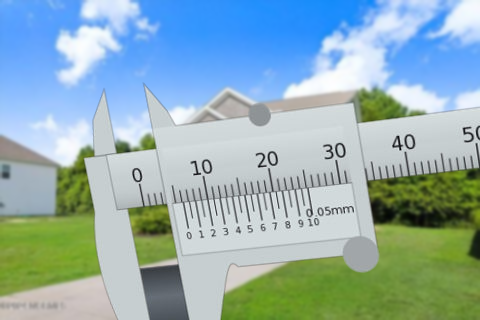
6.2 mm
